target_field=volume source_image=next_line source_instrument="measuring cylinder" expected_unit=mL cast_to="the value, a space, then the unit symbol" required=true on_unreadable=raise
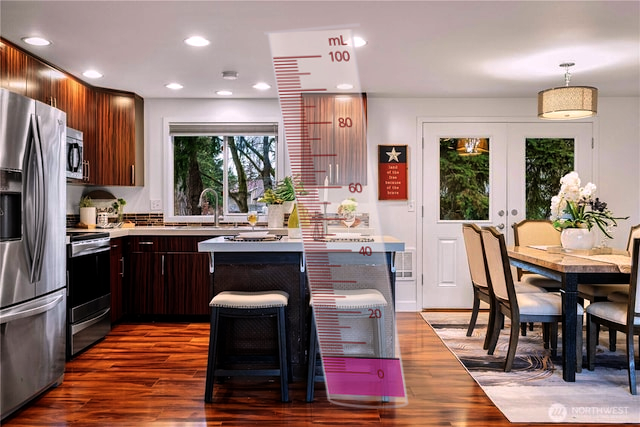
5 mL
